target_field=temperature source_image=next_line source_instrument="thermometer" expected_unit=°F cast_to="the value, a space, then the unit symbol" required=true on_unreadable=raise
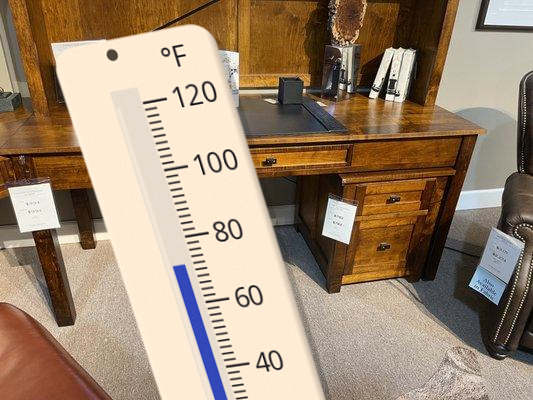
72 °F
